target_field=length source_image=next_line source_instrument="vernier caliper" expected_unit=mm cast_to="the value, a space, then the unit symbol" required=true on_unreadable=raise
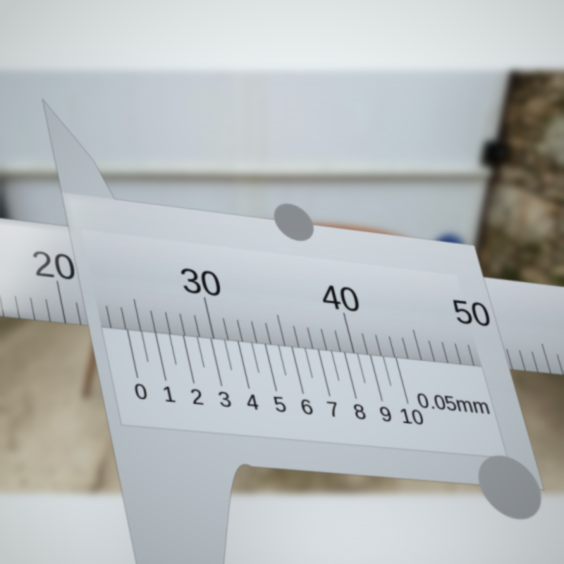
24.1 mm
